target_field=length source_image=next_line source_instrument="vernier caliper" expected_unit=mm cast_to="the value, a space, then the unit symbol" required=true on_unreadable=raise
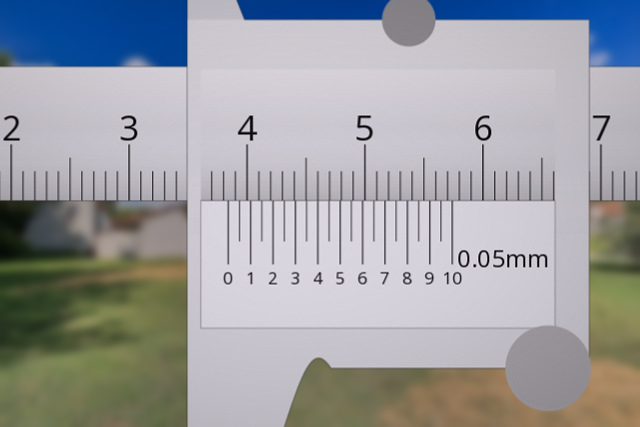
38.4 mm
